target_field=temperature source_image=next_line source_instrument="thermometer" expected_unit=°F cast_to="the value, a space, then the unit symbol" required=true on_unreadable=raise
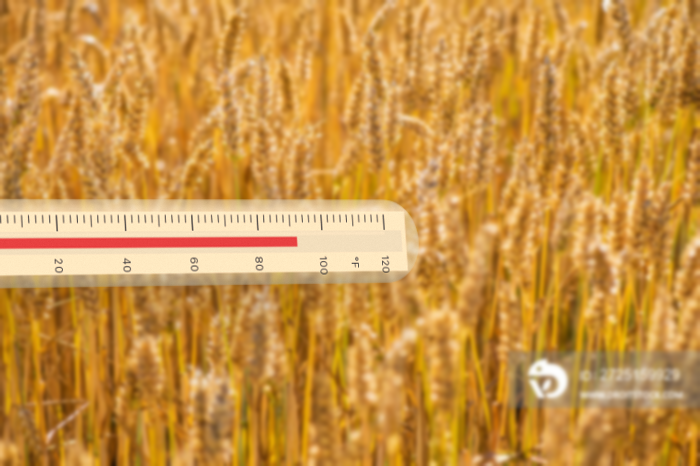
92 °F
